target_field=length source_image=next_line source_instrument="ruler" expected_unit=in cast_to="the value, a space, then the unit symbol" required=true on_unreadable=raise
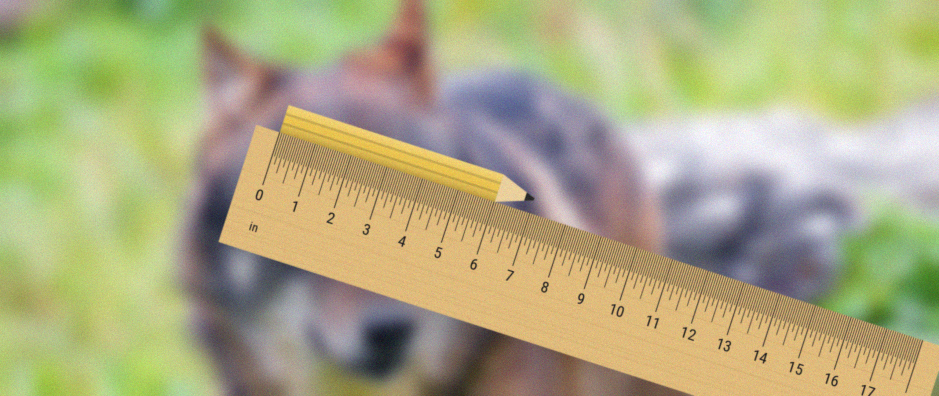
7 in
